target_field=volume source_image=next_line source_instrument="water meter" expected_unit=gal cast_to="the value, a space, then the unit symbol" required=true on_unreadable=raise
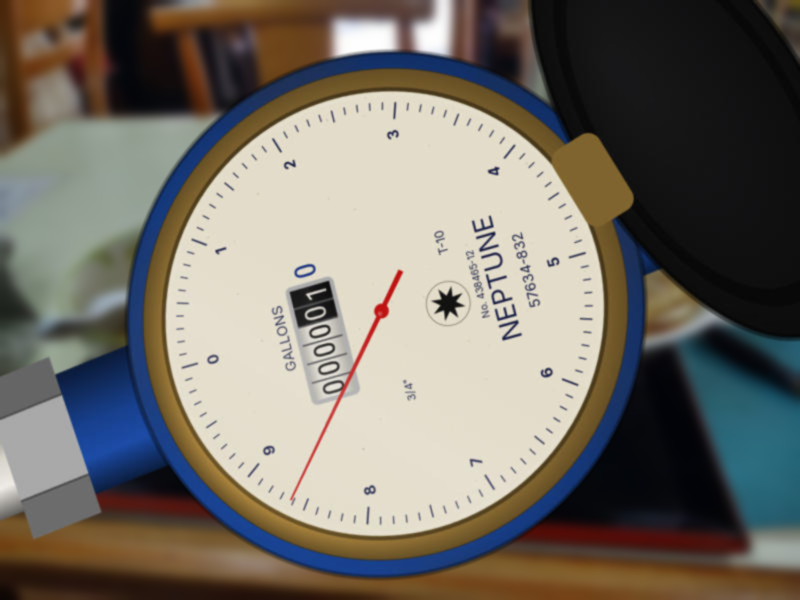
8.6 gal
